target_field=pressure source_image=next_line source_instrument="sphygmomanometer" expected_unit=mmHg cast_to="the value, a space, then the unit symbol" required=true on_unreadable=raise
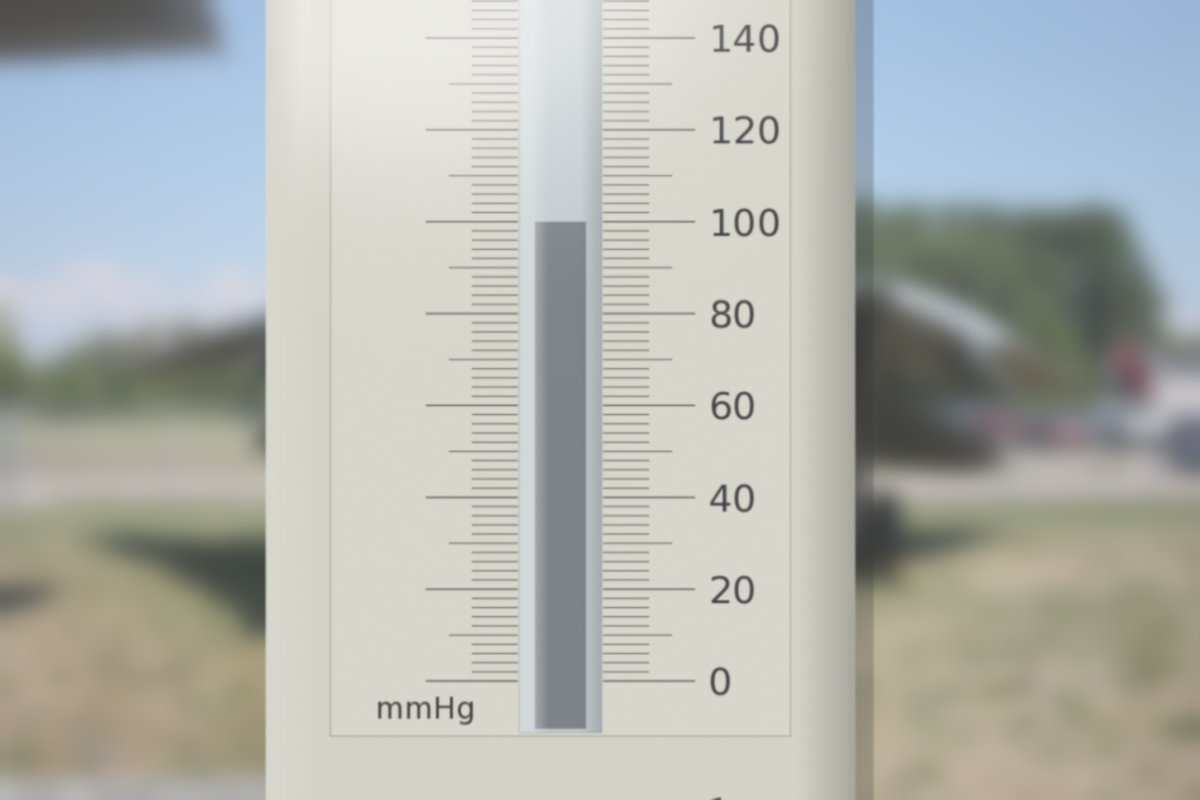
100 mmHg
